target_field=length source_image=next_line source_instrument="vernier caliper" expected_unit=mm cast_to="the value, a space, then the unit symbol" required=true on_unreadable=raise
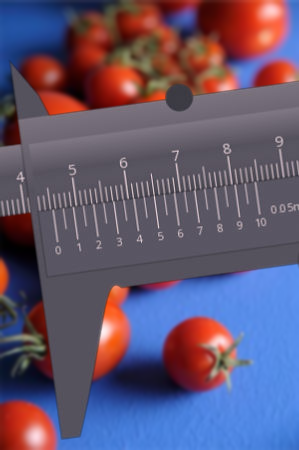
45.5 mm
